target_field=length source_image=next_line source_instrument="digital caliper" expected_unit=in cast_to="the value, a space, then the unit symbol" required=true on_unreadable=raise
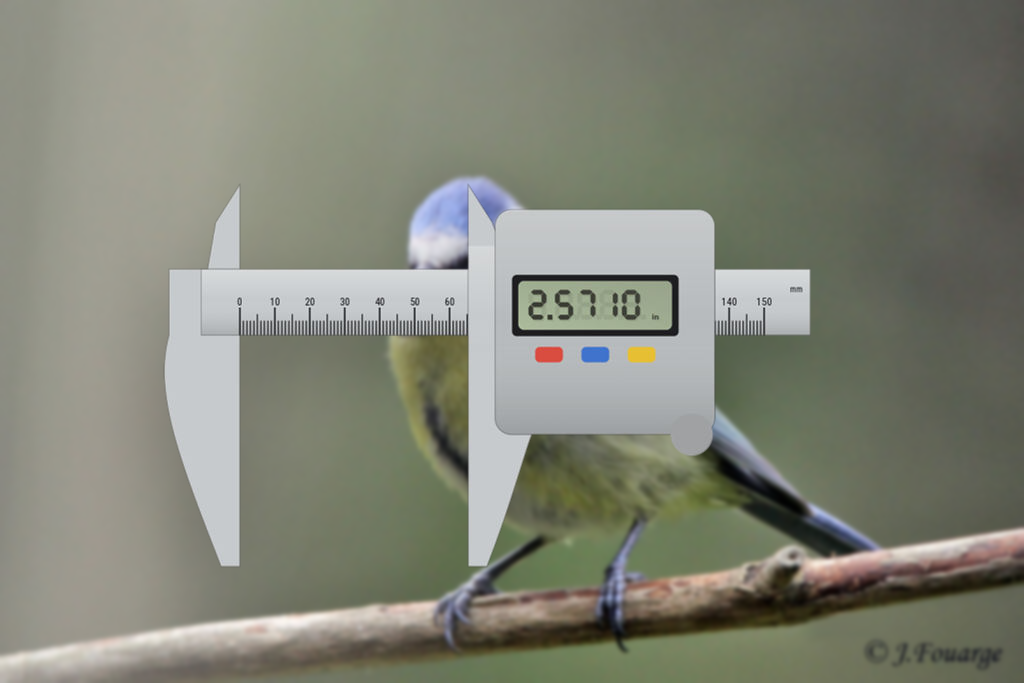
2.5710 in
